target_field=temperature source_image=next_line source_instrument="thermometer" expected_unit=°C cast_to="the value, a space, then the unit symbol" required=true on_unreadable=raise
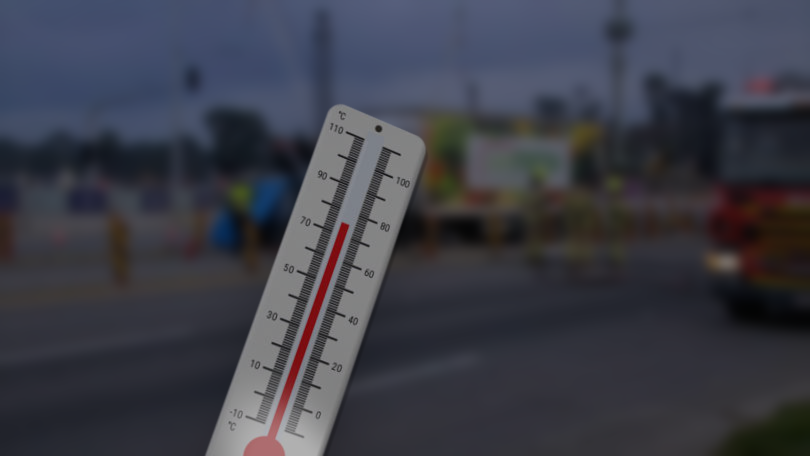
75 °C
